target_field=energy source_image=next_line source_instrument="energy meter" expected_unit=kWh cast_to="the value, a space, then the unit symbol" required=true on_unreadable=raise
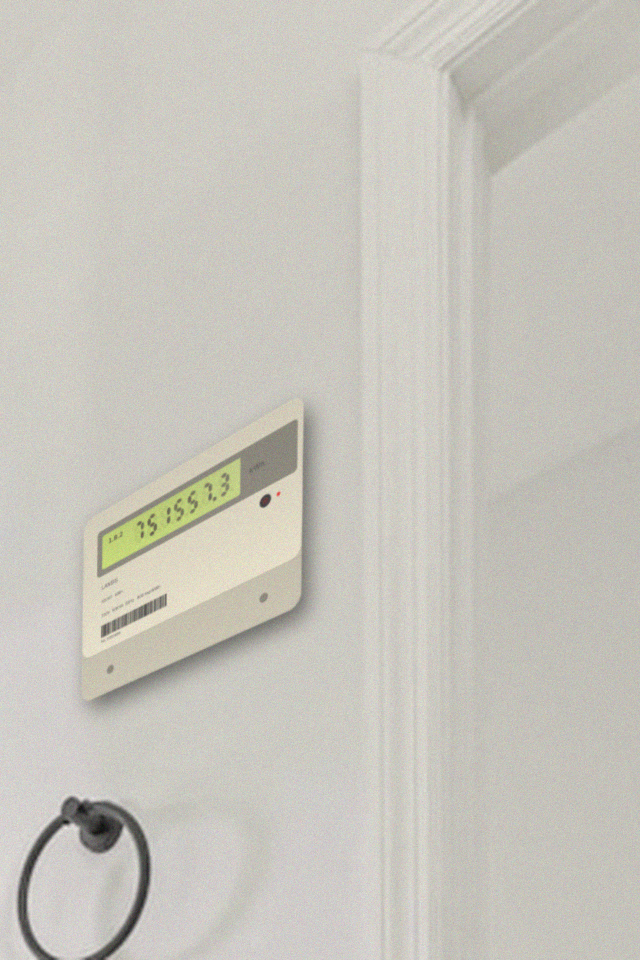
751557.3 kWh
